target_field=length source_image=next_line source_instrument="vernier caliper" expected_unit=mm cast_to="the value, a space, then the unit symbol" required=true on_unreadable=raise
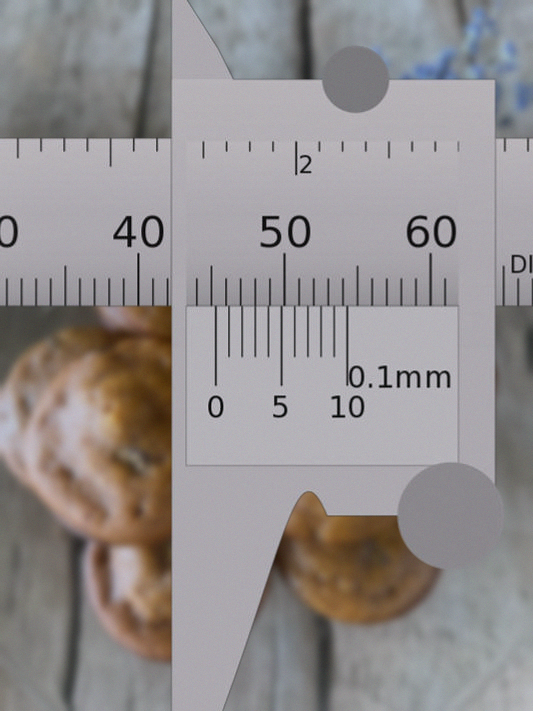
45.3 mm
